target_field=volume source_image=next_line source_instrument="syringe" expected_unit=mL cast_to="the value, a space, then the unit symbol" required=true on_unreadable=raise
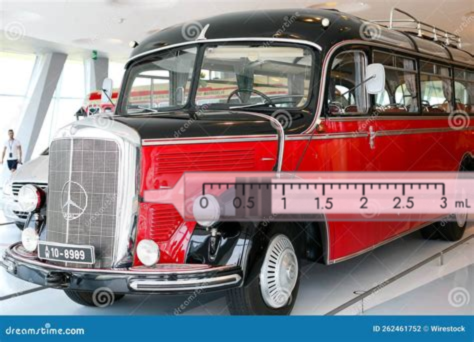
0.4 mL
